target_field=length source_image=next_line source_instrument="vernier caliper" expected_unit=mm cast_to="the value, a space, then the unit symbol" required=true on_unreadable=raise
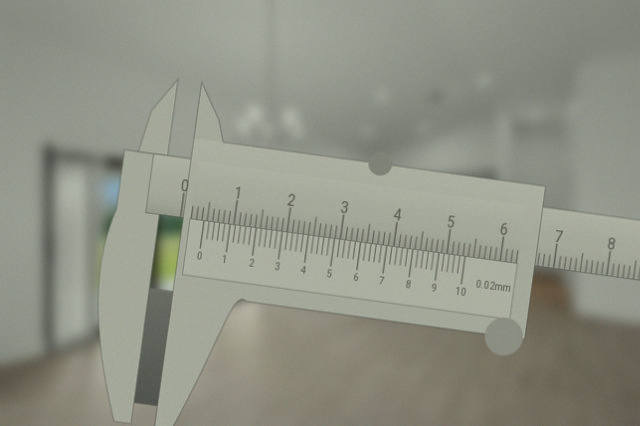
4.4 mm
